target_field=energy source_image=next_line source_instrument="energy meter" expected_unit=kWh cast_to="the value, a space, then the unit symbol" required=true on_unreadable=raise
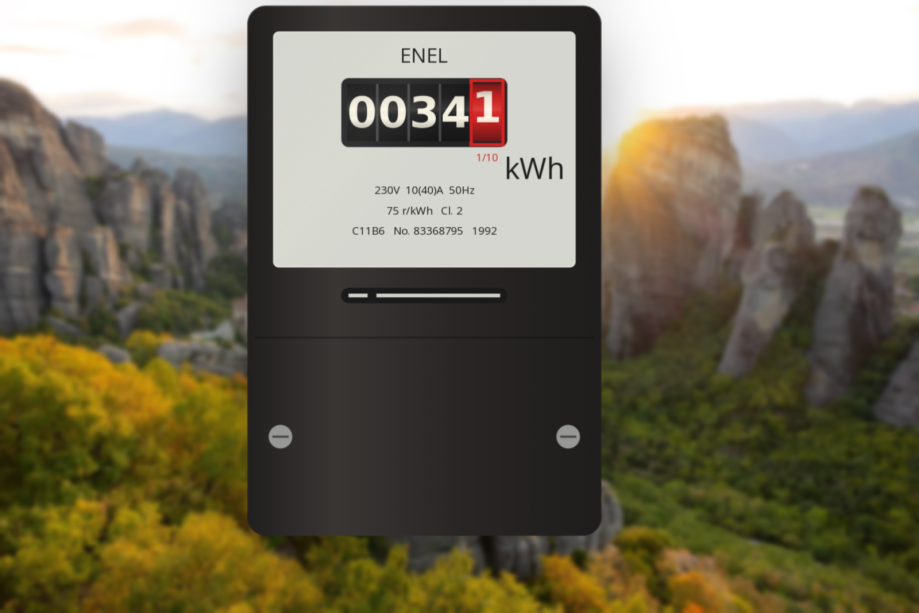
34.1 kWh
